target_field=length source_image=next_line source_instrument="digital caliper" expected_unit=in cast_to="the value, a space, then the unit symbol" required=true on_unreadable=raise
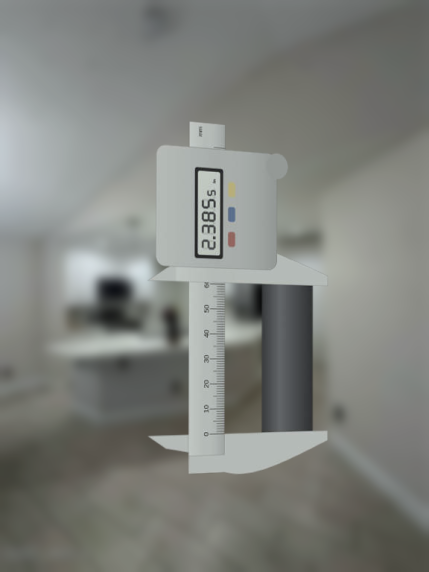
2.3855 in
